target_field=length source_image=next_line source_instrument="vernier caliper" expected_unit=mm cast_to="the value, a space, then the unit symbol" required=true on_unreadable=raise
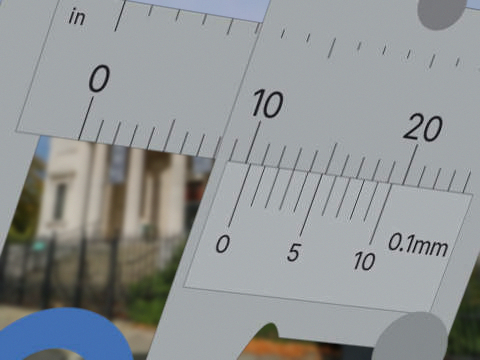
10.3 mm
